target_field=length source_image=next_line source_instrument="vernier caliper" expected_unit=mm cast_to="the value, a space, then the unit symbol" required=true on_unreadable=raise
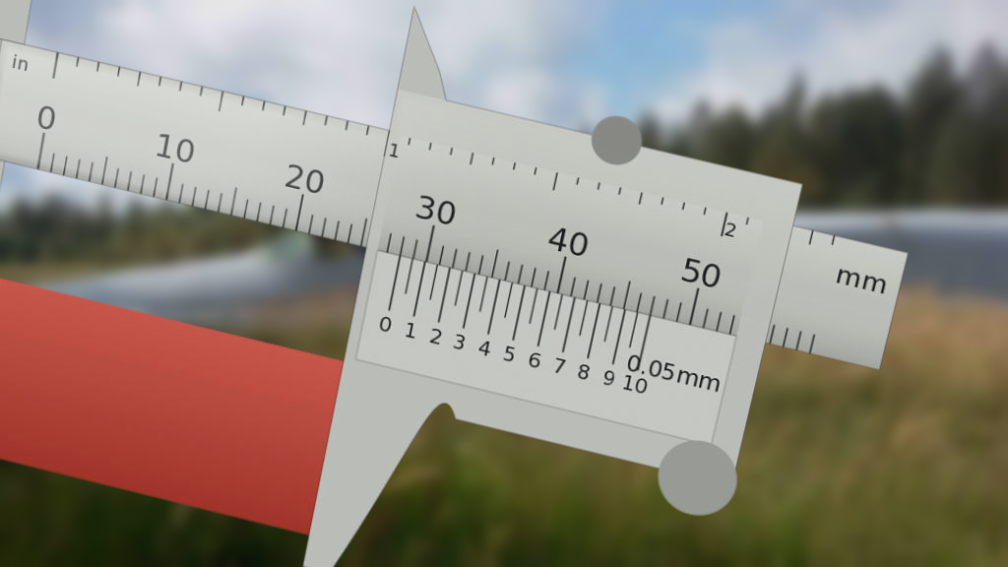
28.0 mm
